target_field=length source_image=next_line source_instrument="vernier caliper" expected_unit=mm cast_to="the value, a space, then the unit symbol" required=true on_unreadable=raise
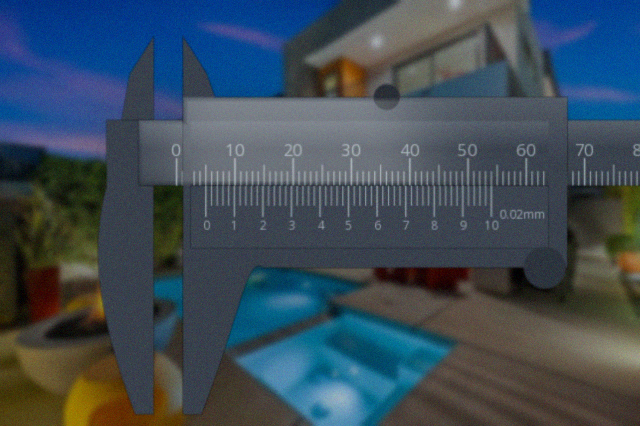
5.0 mm
